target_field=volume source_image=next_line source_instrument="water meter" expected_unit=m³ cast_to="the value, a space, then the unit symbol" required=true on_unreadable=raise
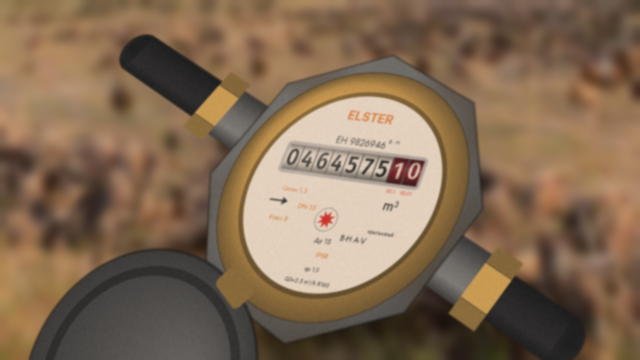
464575.10 m³
